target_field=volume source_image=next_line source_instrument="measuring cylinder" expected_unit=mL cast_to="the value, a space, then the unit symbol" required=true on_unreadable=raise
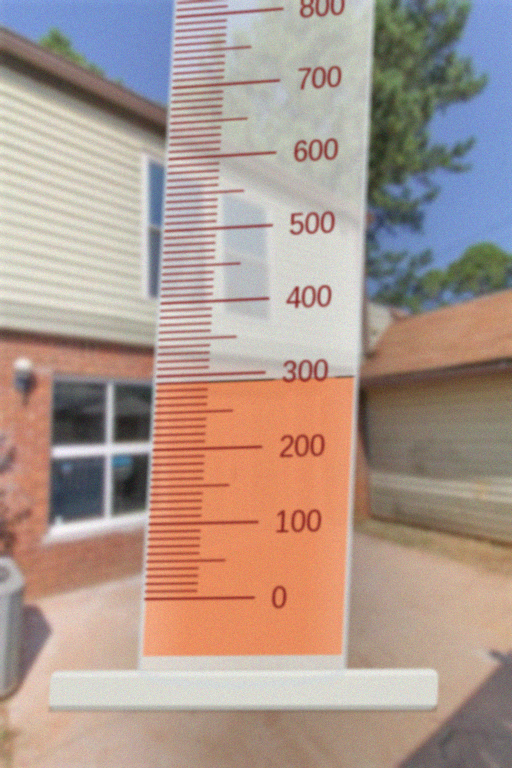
290 mL
